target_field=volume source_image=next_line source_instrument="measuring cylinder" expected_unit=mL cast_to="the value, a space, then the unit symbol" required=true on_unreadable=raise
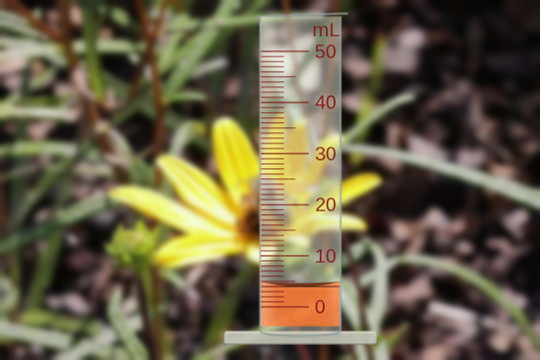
4 mL
